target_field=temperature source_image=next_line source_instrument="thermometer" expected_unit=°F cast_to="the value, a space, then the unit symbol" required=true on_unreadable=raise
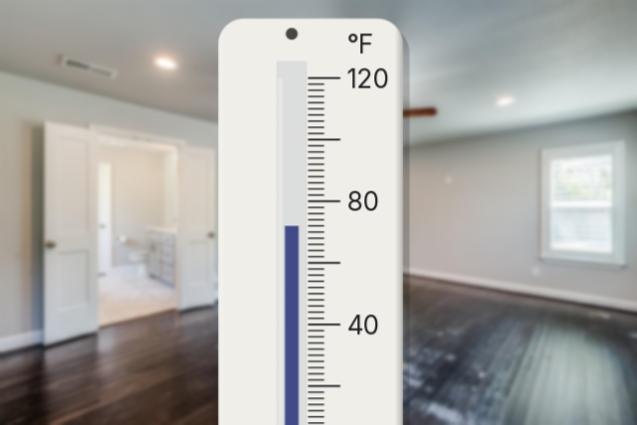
72 °F
